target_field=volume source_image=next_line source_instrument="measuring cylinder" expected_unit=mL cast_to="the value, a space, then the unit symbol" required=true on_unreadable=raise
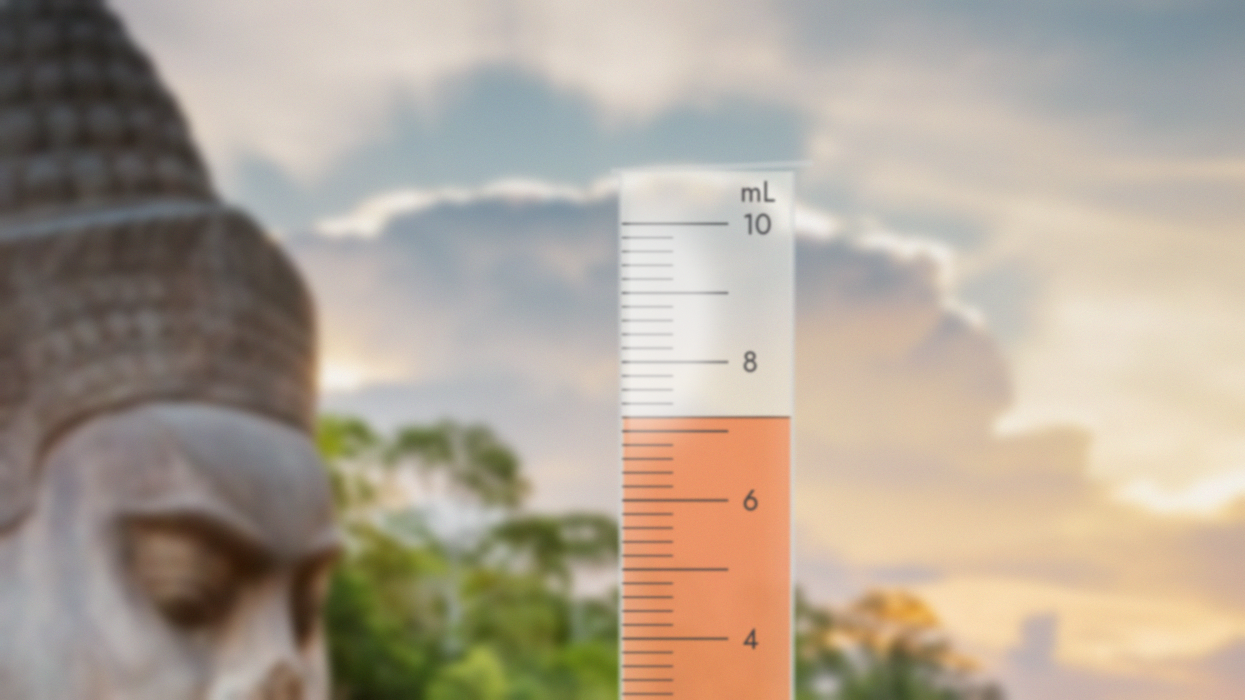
7.2 mL
